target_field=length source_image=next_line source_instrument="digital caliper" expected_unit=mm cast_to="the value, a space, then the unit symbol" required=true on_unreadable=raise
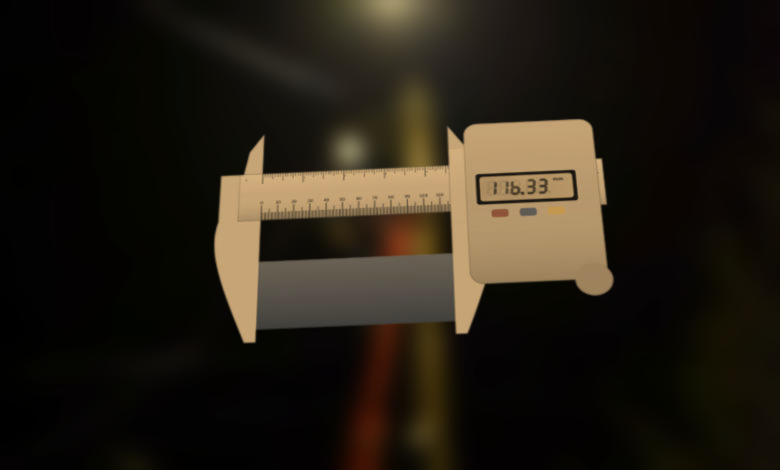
116.33 mm
